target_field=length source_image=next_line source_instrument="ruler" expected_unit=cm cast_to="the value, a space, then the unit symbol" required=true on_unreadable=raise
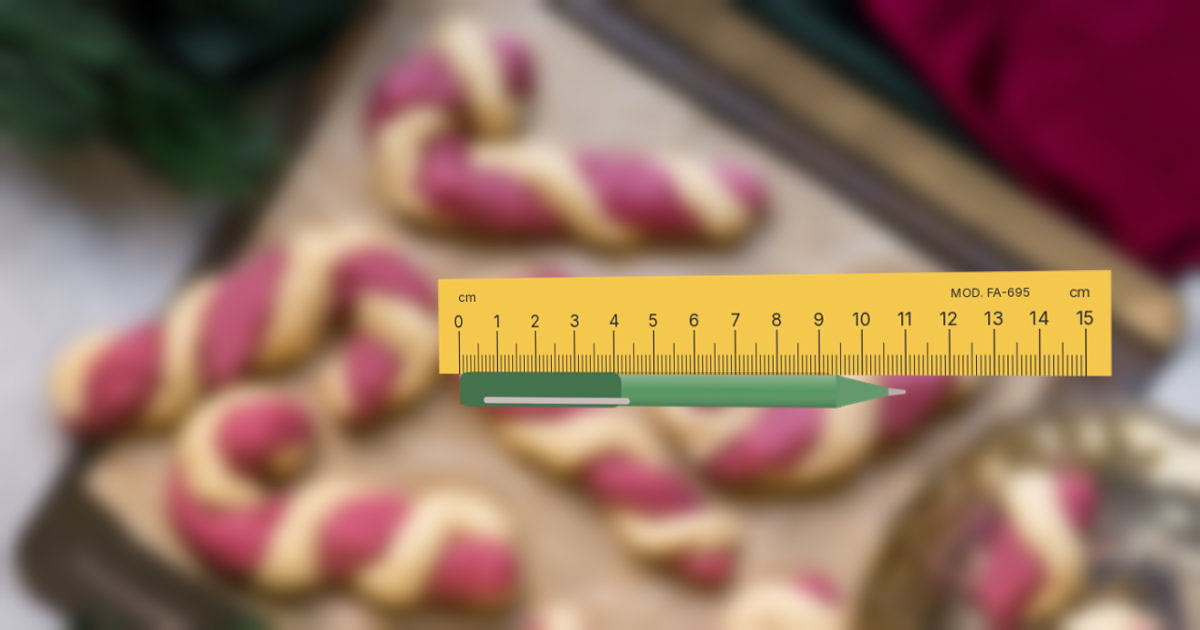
11 cm
